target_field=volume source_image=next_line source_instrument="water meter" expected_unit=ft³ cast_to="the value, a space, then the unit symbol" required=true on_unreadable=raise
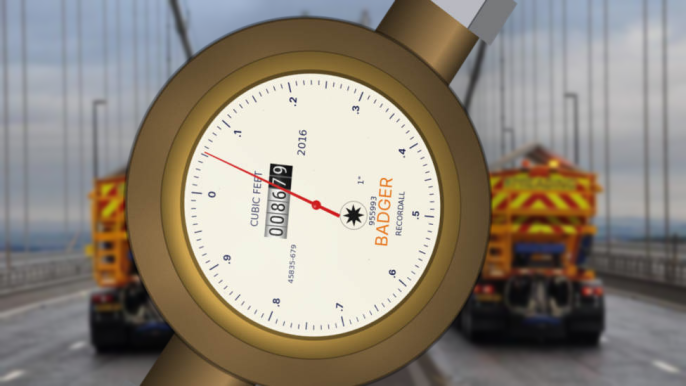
8679.05 ft³
